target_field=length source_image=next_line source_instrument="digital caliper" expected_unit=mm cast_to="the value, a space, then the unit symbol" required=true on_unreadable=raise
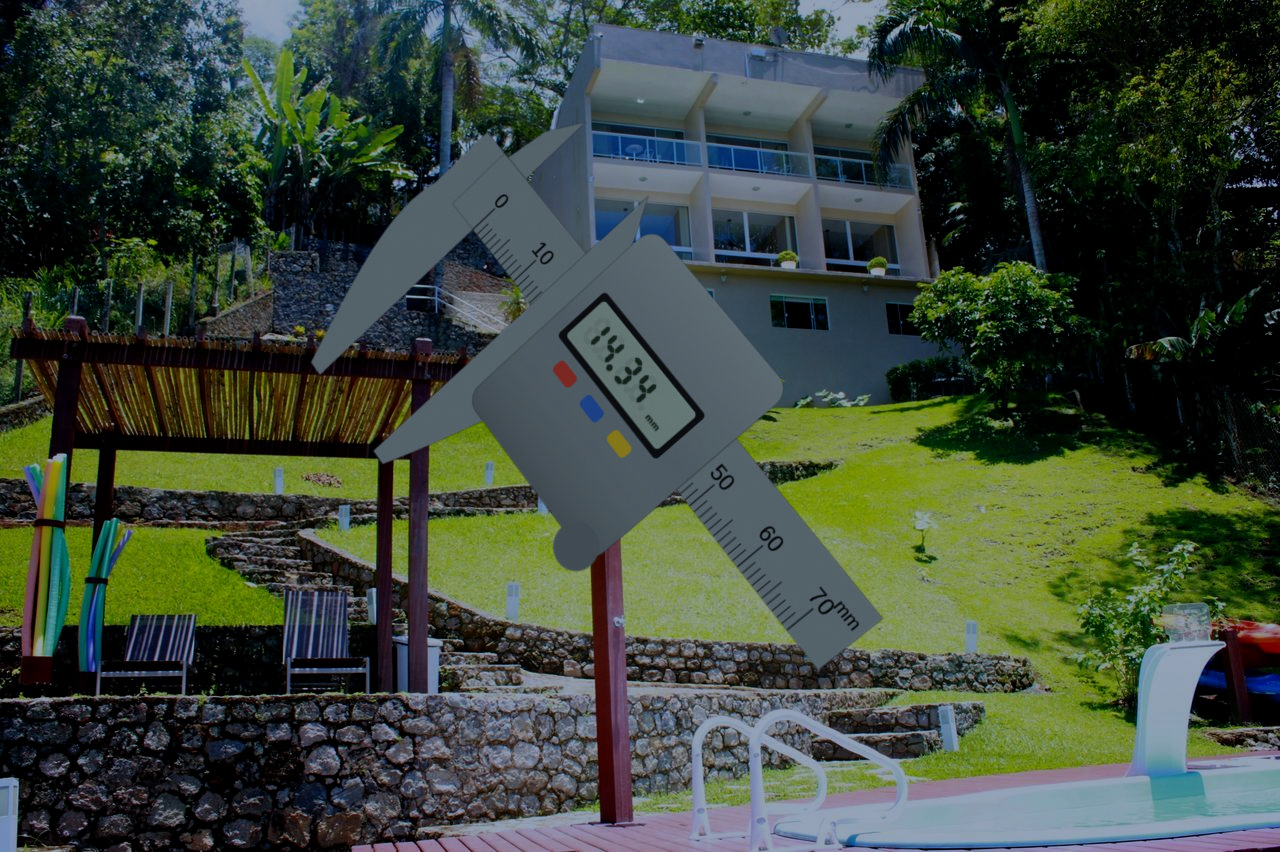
14.34 mm
